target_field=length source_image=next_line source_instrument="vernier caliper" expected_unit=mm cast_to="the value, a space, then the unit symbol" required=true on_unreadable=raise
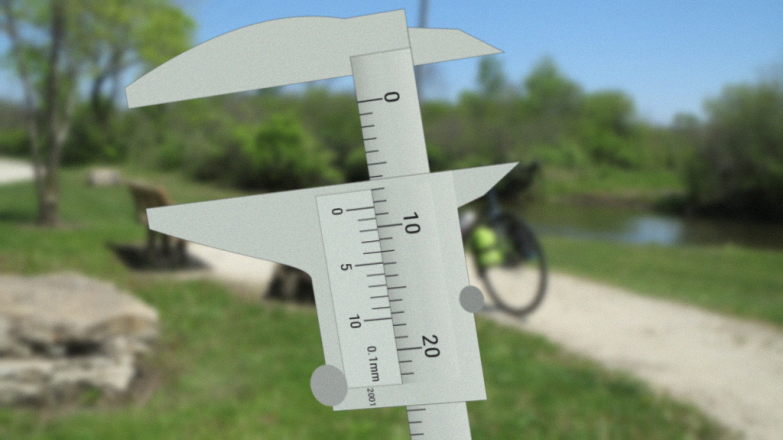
8.4 mm
